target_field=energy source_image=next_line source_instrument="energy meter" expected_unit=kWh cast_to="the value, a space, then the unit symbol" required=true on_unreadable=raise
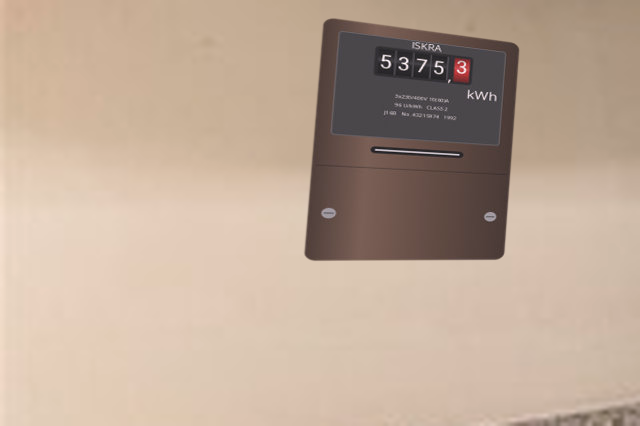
5375.3 kWh
